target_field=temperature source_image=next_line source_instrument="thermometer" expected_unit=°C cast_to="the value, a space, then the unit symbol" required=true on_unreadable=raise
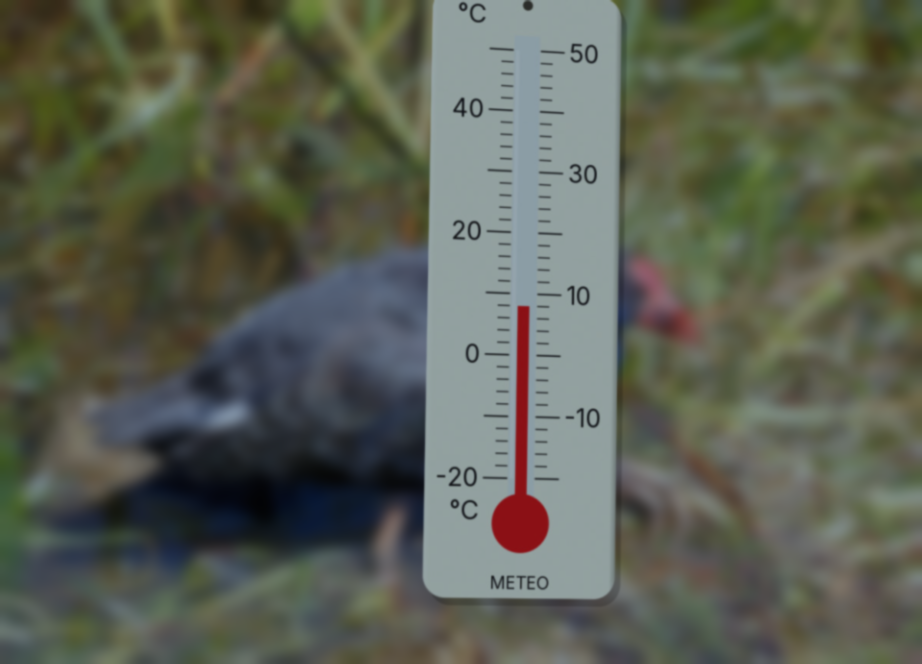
8 °C
